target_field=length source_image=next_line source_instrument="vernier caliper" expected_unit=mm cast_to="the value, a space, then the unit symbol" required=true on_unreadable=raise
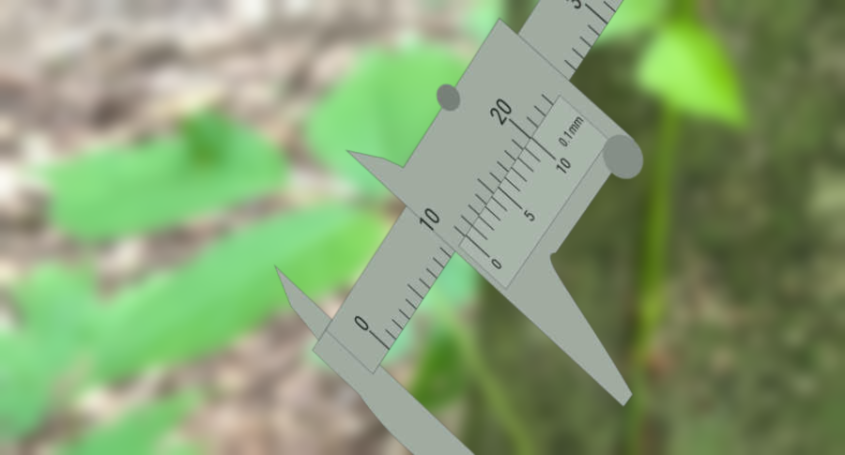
11.1 mm
